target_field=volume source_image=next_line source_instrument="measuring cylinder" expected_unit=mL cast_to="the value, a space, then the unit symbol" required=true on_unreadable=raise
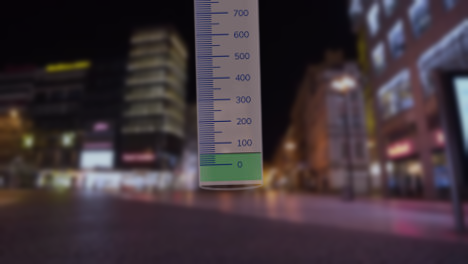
50 mL
